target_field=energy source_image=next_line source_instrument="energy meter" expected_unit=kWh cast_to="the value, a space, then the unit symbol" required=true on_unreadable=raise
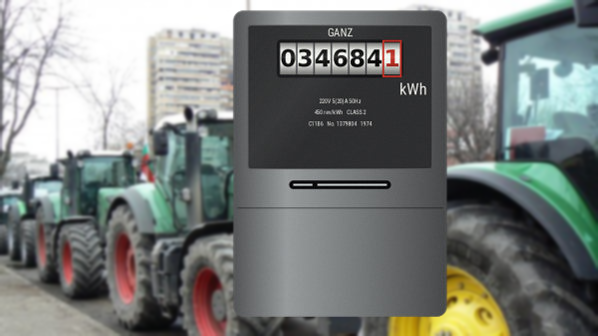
34684.1 kWh
